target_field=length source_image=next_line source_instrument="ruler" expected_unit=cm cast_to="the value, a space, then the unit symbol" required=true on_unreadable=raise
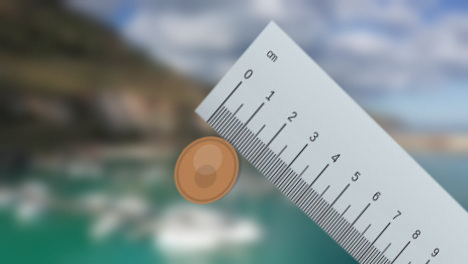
2 cm
